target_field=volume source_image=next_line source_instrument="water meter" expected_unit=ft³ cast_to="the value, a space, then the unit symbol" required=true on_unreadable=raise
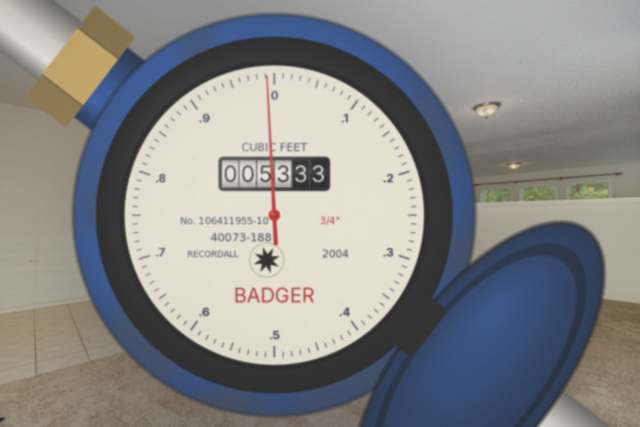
5332.99 ft³
